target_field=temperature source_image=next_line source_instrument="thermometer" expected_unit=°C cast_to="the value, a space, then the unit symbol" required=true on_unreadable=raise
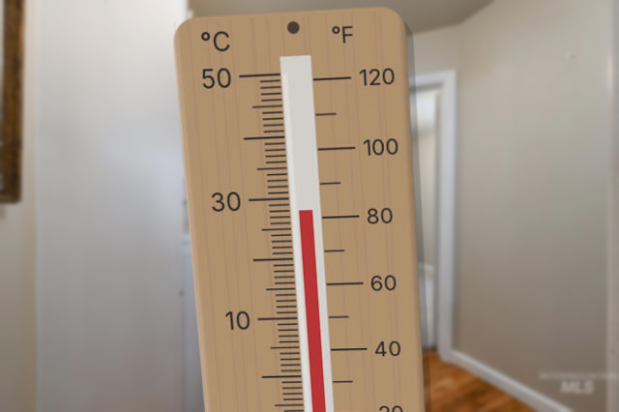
28 °C
